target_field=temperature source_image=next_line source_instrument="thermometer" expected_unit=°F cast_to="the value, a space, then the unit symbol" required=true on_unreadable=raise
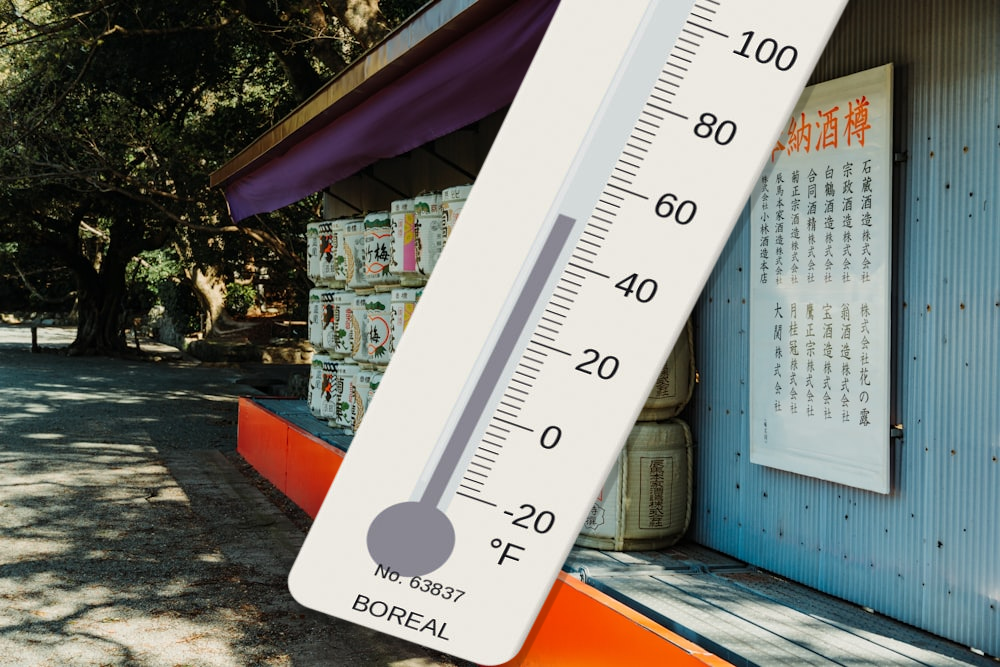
50 °F
